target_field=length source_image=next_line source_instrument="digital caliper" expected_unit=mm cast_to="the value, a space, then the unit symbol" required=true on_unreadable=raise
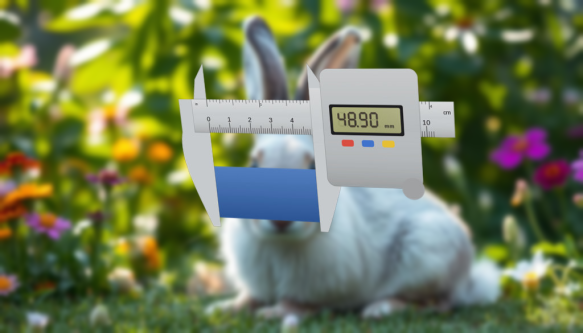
48.90 mm
